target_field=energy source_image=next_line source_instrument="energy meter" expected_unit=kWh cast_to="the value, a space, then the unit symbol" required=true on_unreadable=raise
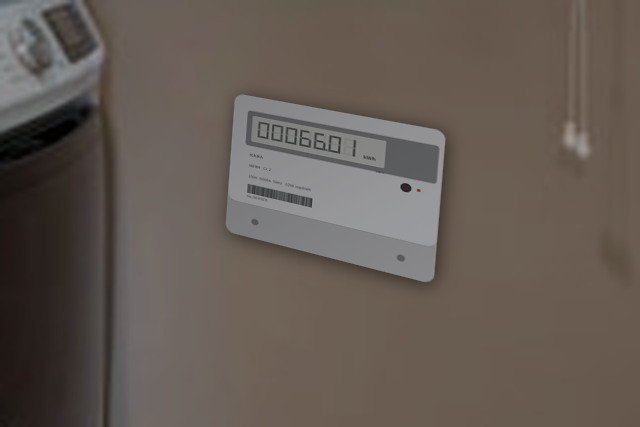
66.01 kWh
